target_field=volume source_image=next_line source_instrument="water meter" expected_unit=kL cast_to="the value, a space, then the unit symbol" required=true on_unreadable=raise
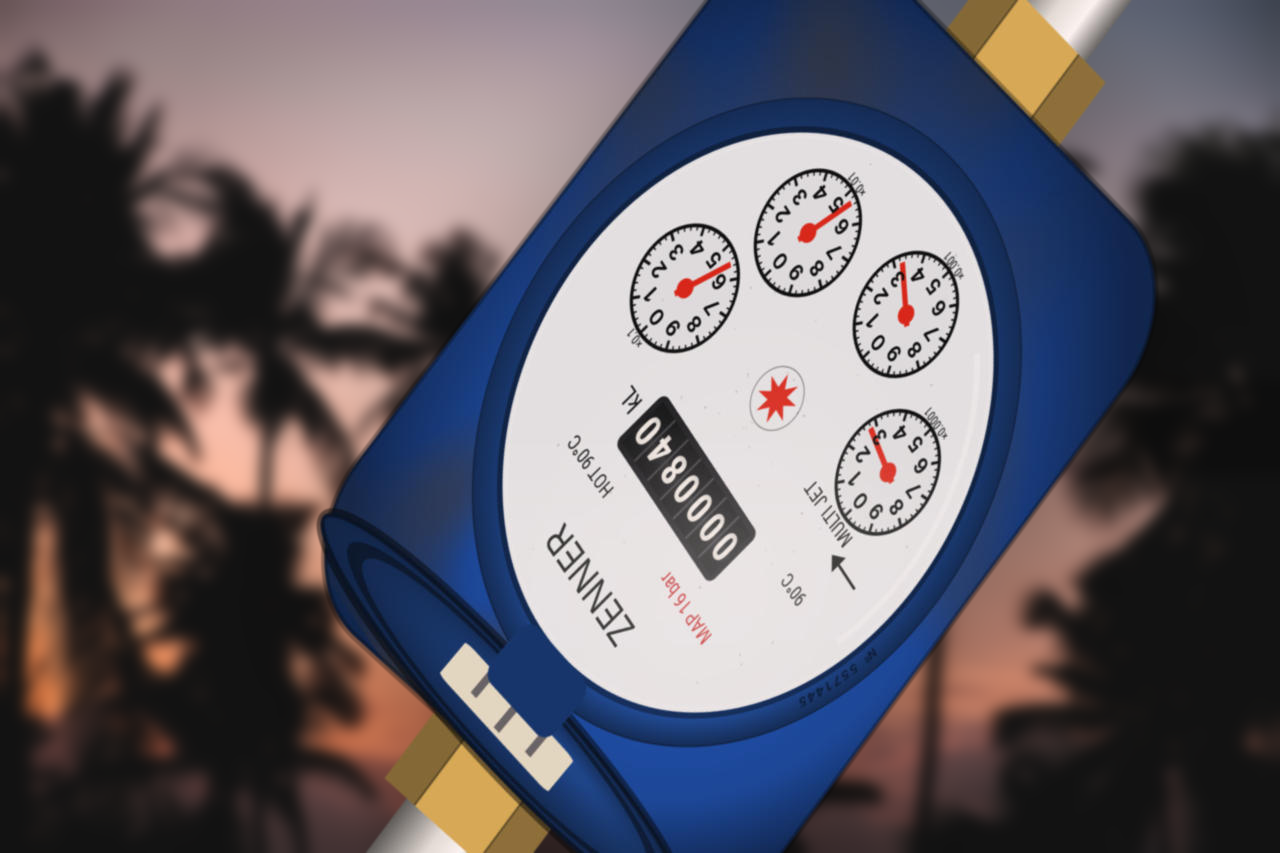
840.5532 kL
